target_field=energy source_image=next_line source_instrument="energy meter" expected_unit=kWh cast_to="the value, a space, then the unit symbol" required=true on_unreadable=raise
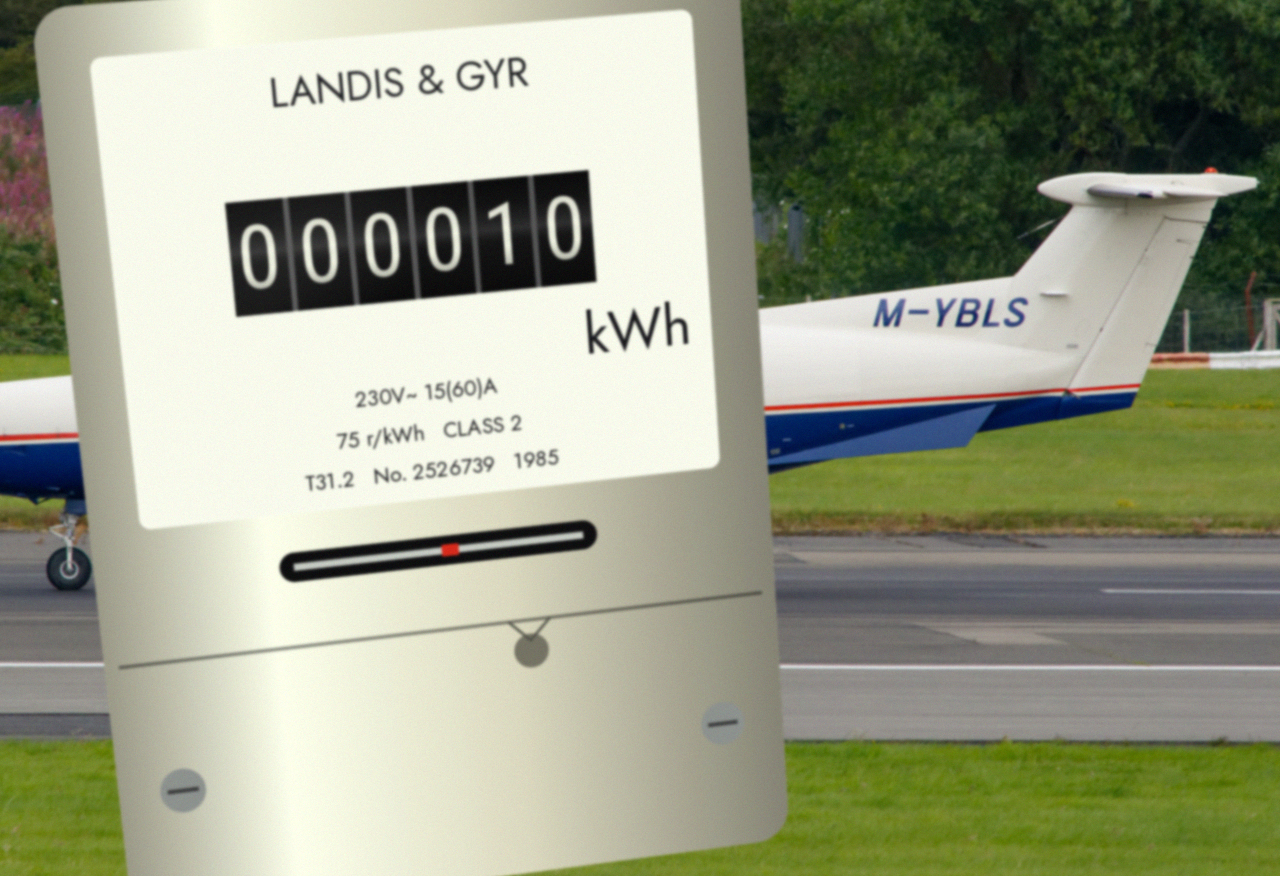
10 kWh
